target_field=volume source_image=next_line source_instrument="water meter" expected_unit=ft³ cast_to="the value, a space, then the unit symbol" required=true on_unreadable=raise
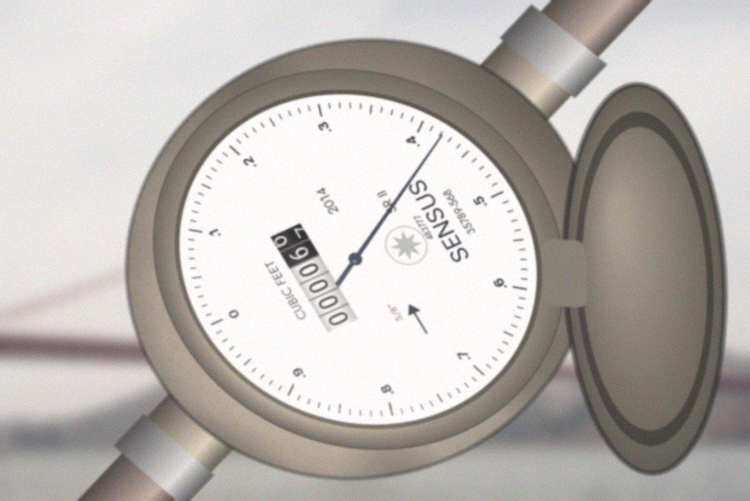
66.42 ft³
